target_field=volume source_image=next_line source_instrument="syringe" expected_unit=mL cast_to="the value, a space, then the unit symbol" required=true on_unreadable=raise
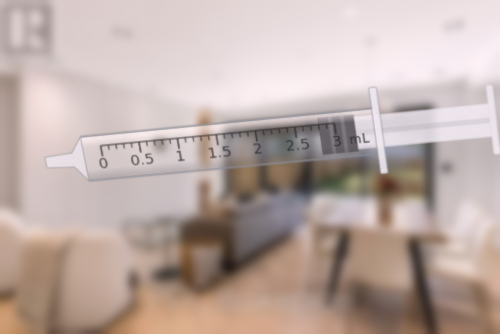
2.8 mL
